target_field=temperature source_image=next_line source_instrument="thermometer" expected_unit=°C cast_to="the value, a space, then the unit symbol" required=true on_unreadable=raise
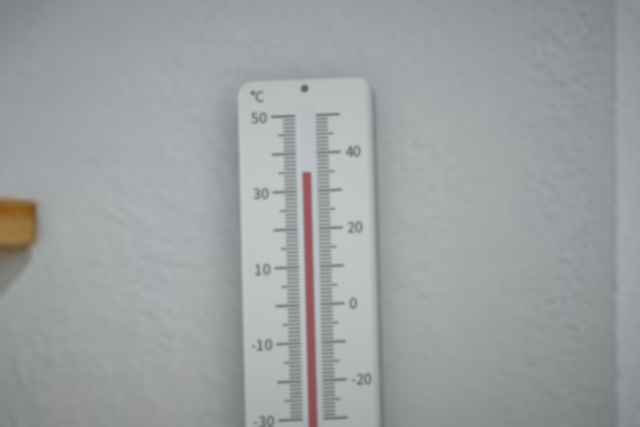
35 °C
